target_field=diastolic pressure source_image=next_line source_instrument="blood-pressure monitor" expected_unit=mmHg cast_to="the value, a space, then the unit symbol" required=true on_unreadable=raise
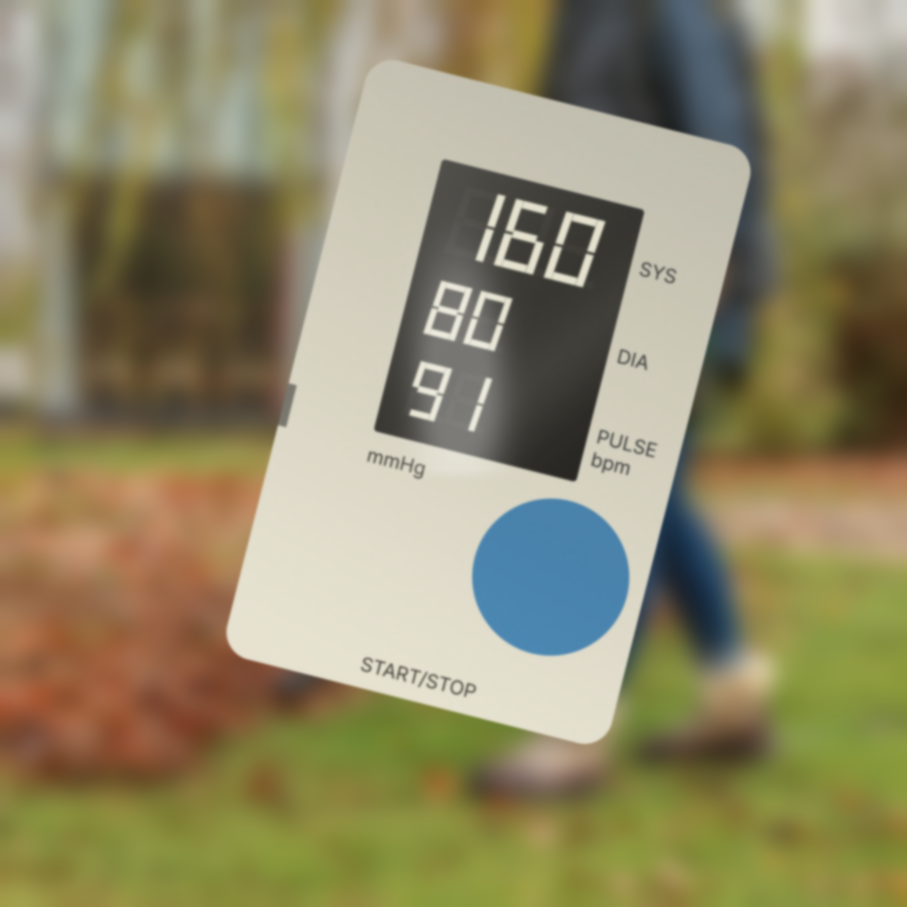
80 mmHg
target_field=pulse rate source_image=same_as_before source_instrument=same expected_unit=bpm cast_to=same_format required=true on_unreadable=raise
91 bpm
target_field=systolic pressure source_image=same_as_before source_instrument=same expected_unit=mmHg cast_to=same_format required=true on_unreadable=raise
160 mmHg
